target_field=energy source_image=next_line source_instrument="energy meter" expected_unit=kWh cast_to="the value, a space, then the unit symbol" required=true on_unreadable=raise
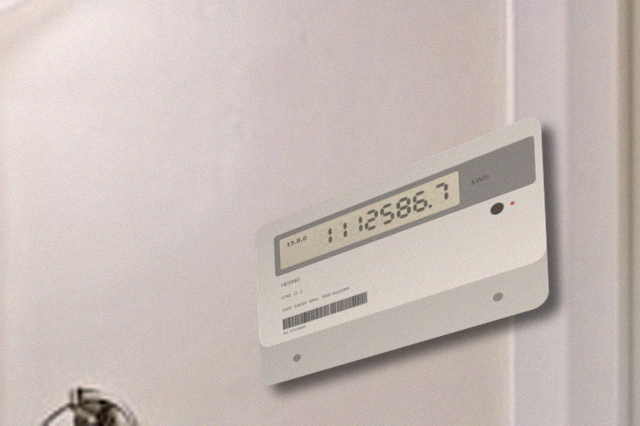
1112586.7 kWh
